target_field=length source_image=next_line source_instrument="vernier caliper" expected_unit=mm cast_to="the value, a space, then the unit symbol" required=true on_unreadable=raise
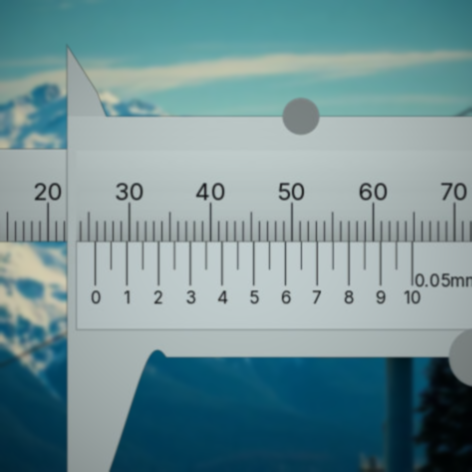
25.8 mm
